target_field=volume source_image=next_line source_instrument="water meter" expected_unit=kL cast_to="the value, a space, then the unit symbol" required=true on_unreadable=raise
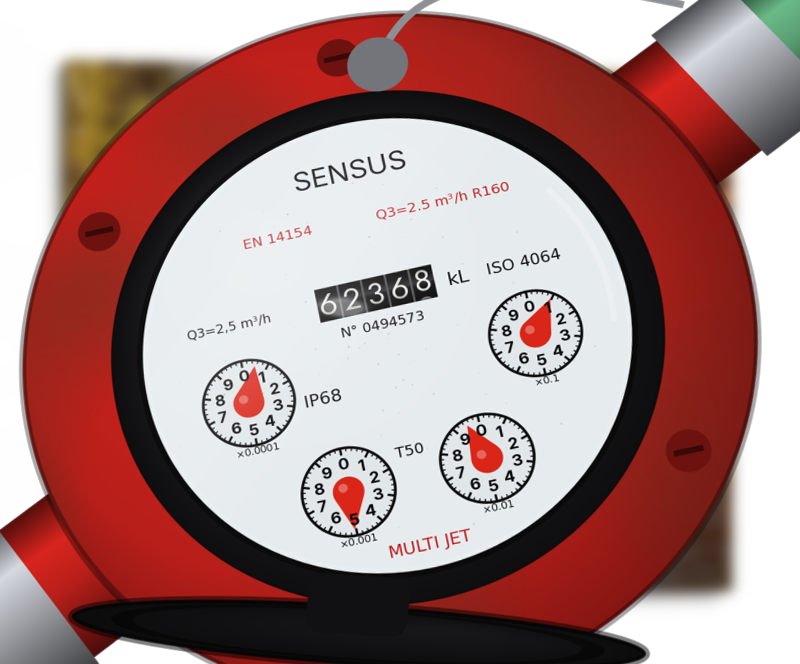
62368.0950 kL
